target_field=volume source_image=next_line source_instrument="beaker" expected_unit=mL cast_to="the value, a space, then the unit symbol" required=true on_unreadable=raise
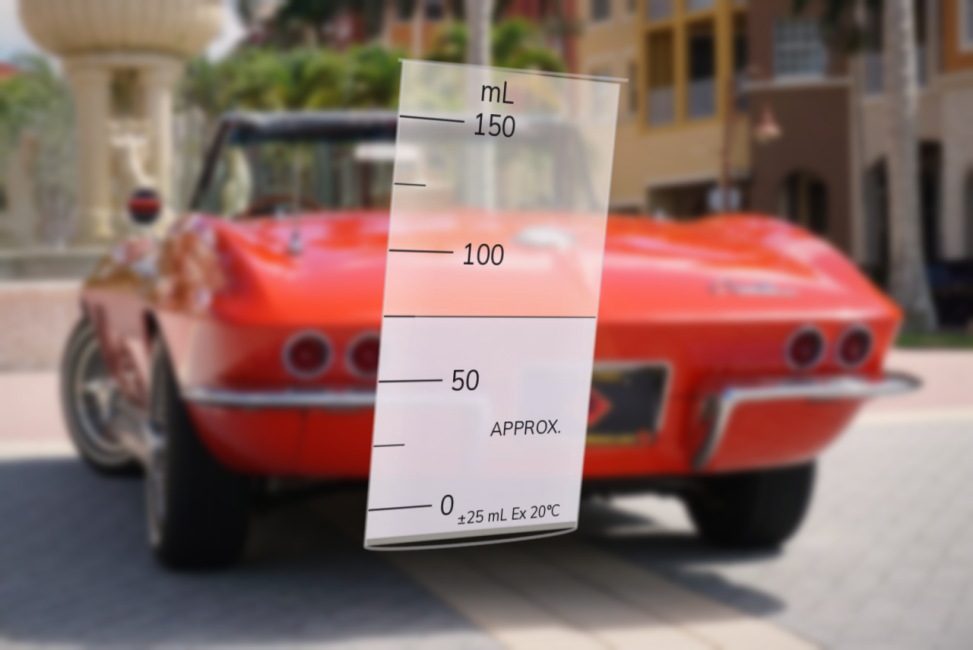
75 mL
